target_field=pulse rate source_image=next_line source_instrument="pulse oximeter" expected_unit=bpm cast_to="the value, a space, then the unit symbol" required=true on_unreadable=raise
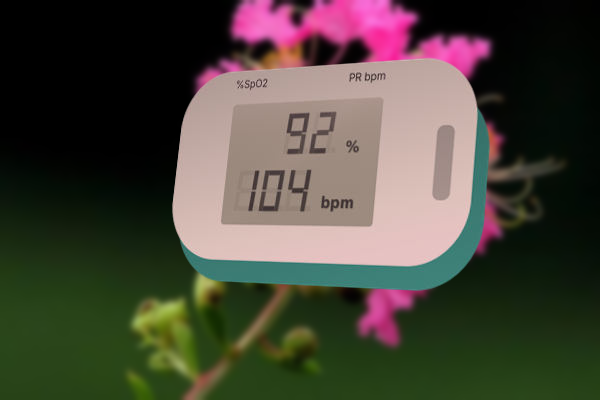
104 bpm
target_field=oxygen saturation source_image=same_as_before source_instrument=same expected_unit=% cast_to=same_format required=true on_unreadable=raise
92 %
